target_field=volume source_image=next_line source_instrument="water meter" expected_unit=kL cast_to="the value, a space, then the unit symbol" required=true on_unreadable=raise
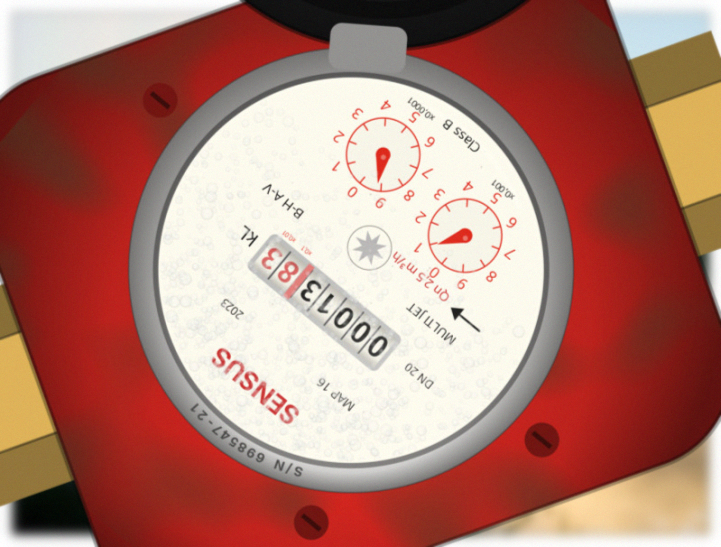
13.8309 kL
